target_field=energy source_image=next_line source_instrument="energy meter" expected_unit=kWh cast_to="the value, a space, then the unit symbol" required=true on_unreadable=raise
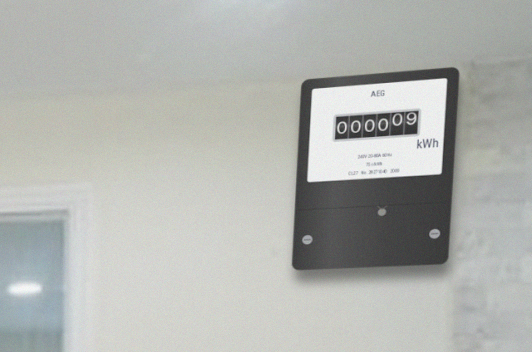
9 kWh
